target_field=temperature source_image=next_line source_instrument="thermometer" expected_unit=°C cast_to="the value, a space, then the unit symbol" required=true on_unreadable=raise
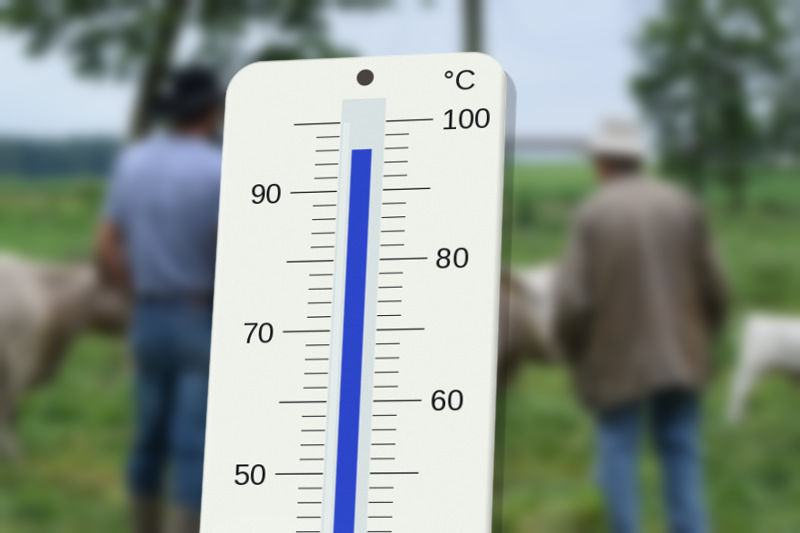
96 °C
